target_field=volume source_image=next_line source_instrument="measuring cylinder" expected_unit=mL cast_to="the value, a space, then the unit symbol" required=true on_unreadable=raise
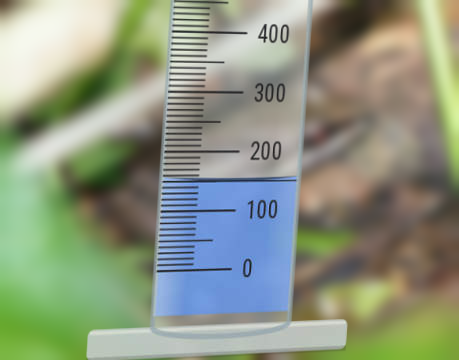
150 mL
